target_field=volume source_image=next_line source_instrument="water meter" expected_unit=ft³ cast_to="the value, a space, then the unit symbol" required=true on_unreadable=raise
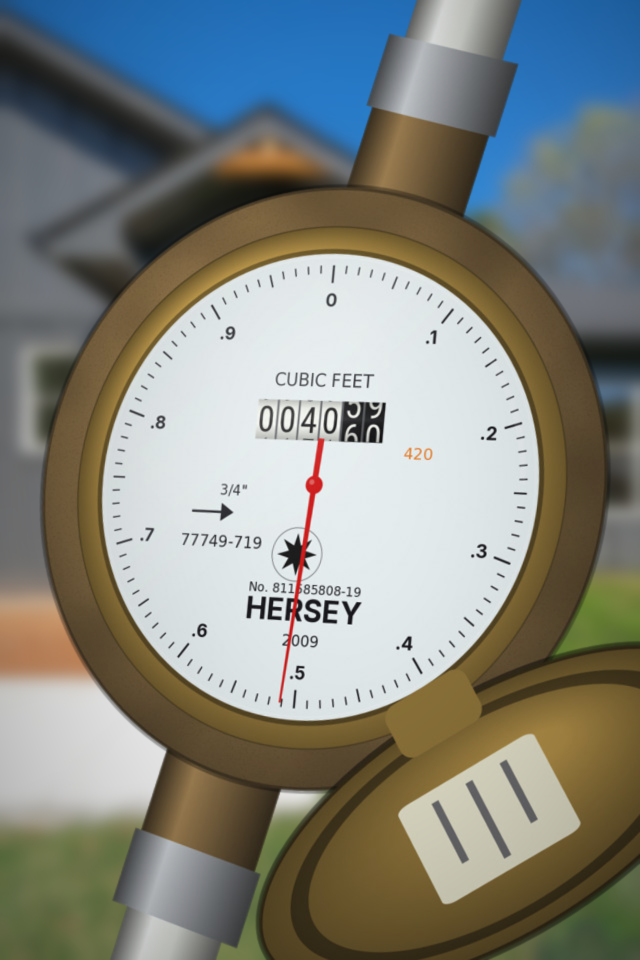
4059.51 ft³
